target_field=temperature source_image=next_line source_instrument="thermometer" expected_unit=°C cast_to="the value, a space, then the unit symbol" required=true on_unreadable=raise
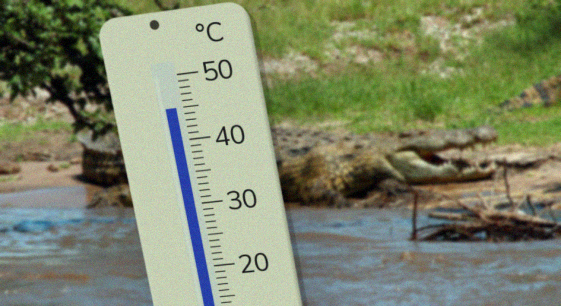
45 °C
